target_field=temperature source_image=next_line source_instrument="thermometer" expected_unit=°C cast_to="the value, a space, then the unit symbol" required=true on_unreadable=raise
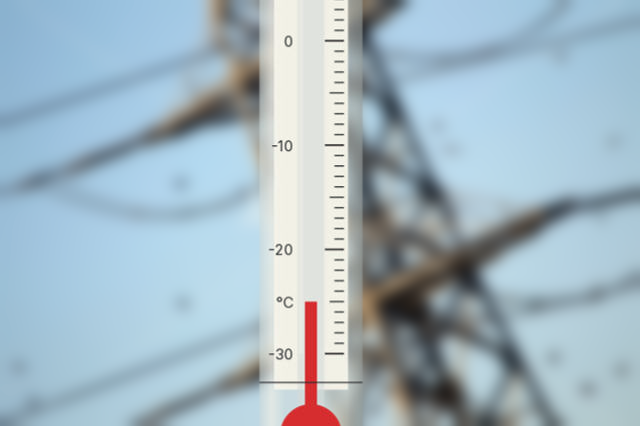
-25 °C
